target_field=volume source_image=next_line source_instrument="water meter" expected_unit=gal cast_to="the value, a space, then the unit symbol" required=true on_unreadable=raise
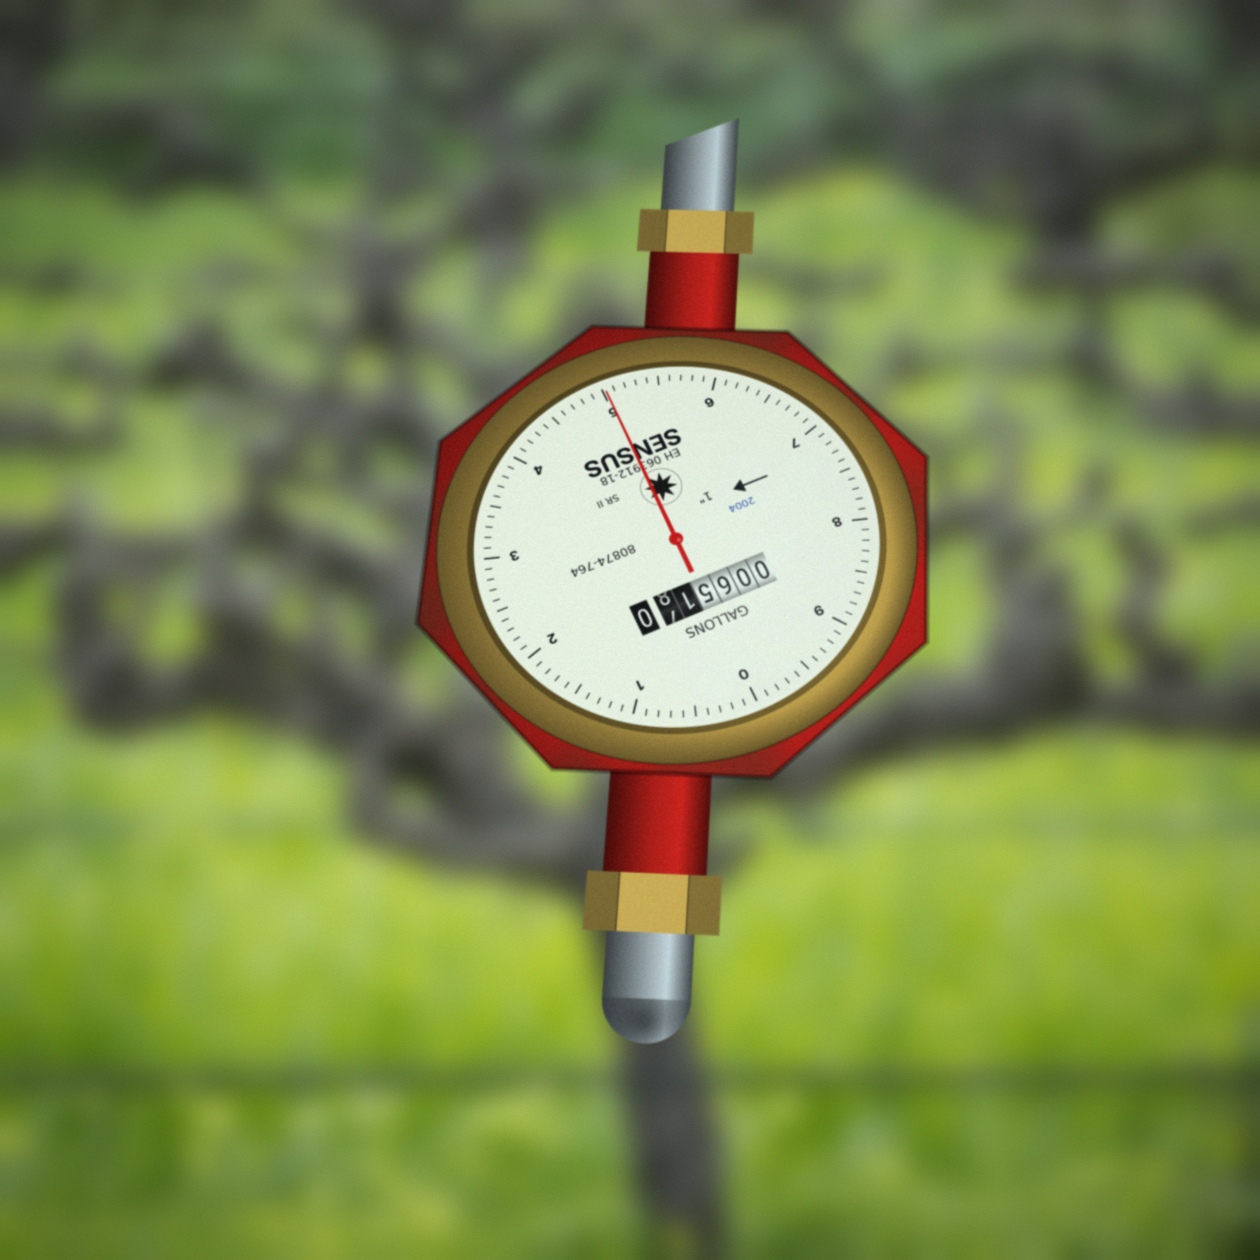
65175.0 gal
